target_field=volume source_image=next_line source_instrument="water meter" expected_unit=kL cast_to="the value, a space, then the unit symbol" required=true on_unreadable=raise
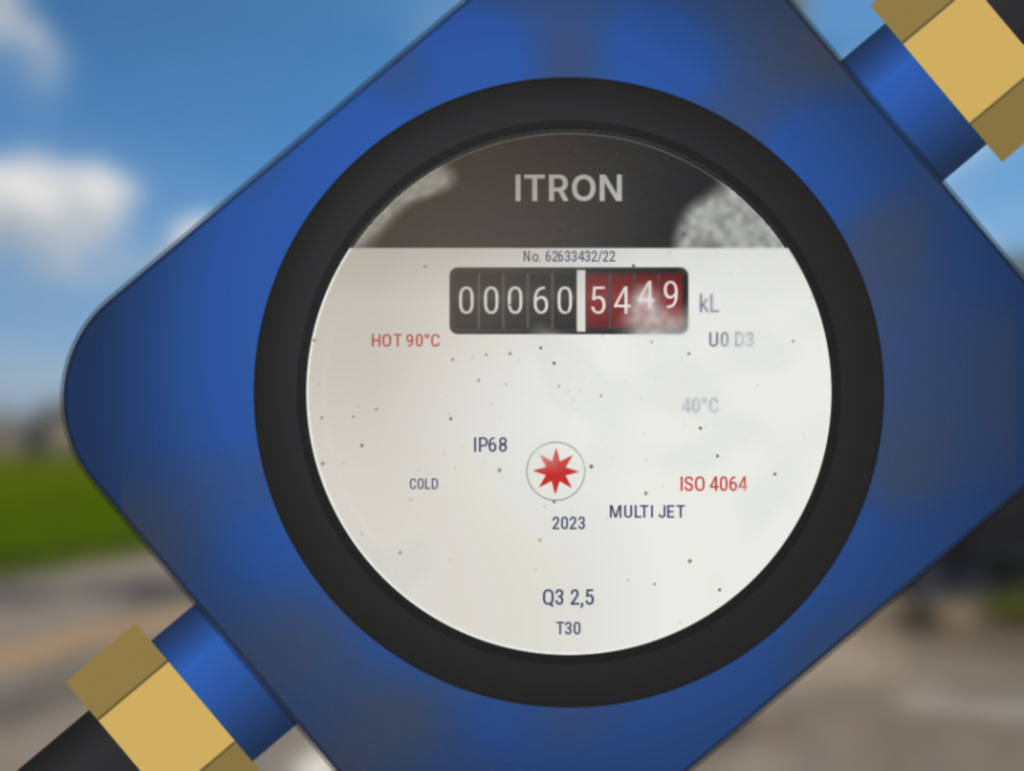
60.5449 kL
